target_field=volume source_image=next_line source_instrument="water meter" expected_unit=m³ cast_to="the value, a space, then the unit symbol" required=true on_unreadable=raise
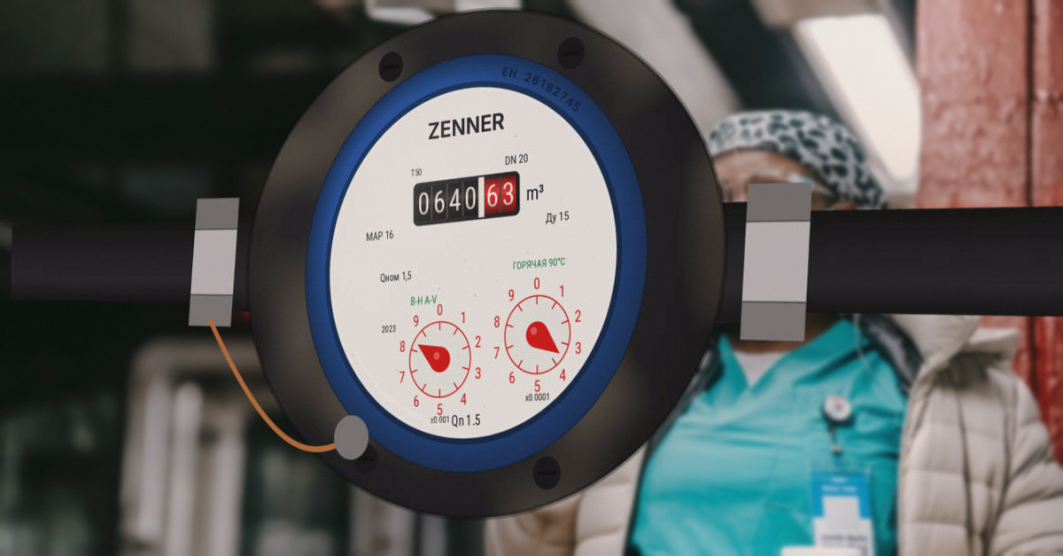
640.6383 m³
